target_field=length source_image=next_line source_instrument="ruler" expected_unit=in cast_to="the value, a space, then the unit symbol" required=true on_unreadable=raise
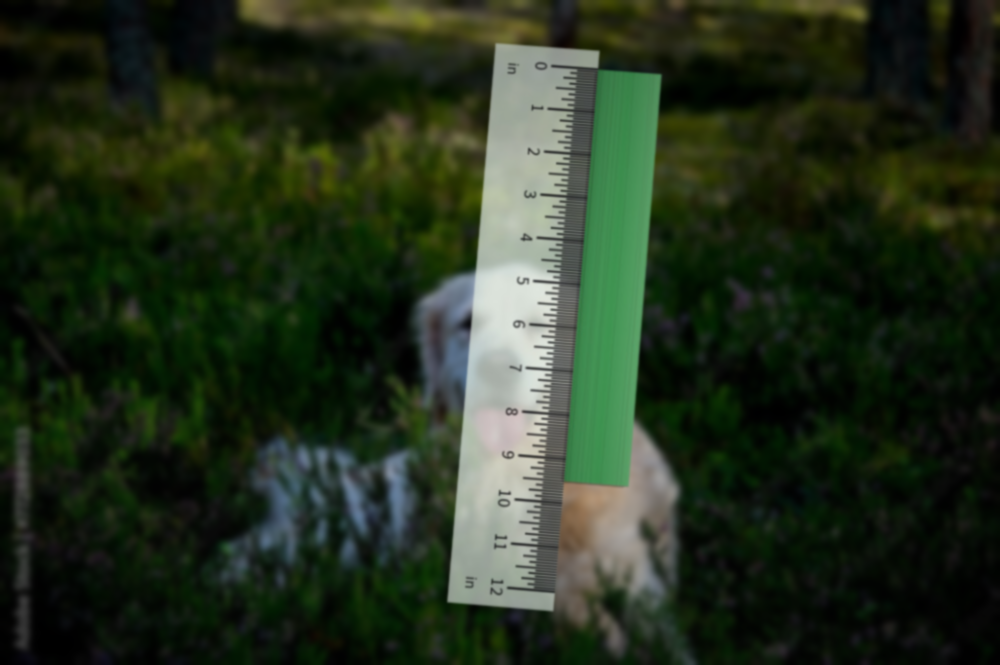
9.5 in
